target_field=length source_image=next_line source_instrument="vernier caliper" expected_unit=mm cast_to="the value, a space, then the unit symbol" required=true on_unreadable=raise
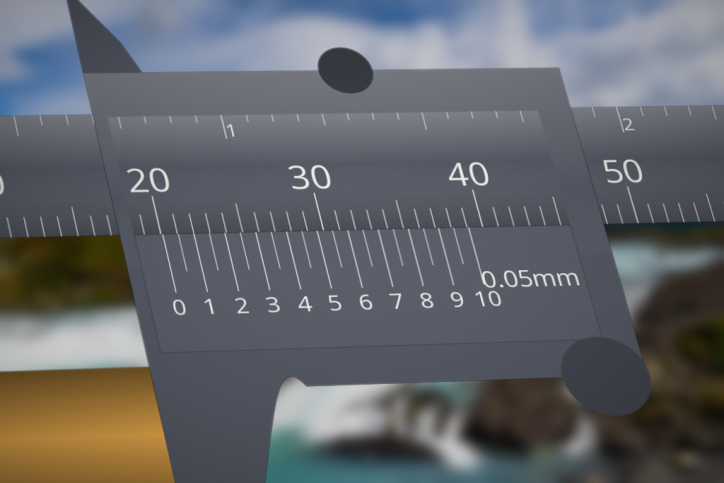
20.1 mm
